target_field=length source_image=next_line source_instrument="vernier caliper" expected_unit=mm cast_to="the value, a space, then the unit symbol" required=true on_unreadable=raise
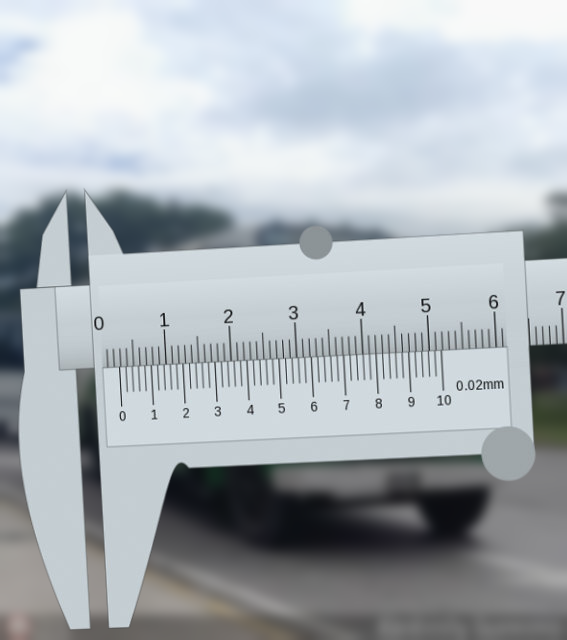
2.8 mm
